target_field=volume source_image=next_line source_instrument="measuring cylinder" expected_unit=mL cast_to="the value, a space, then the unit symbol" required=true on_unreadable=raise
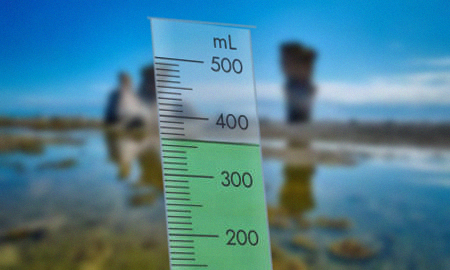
360 mL
